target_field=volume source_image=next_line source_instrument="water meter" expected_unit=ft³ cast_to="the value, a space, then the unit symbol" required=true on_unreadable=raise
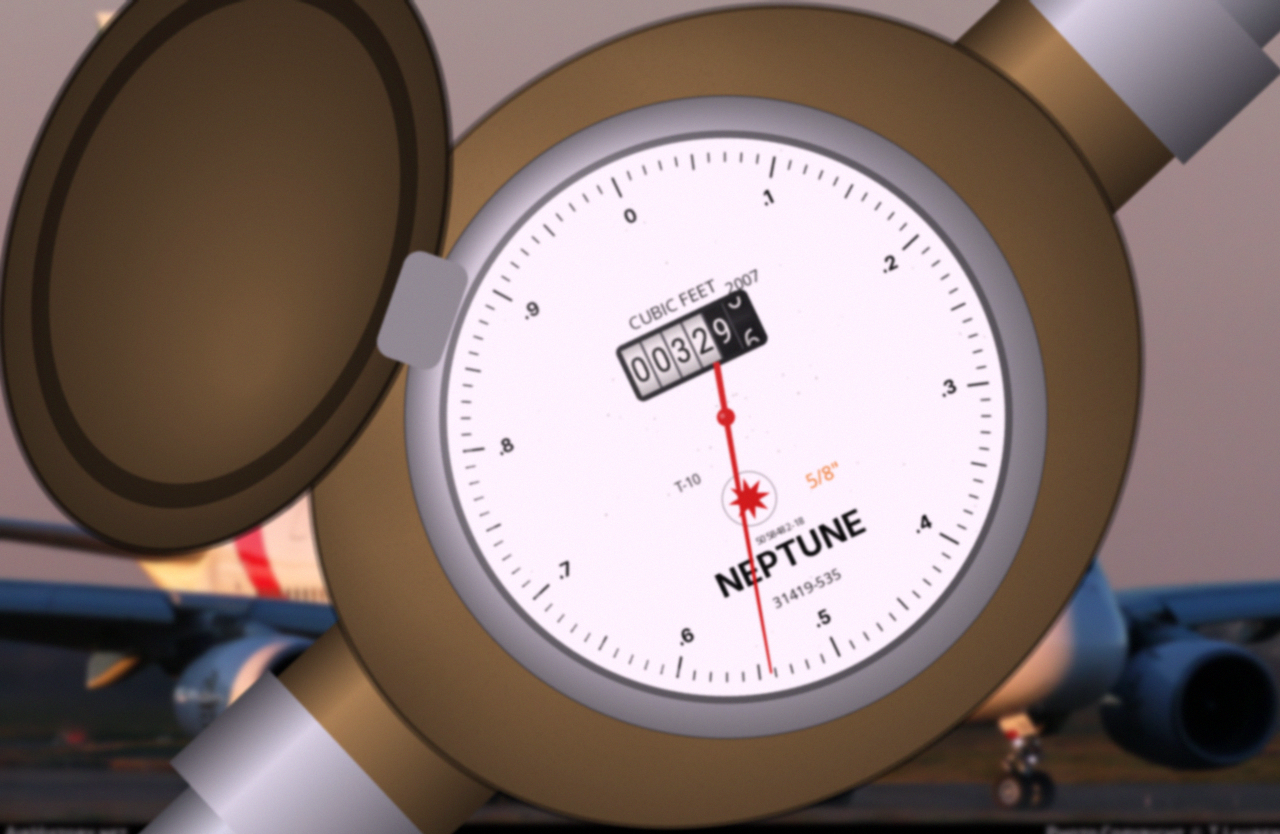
3295.54 ft³
